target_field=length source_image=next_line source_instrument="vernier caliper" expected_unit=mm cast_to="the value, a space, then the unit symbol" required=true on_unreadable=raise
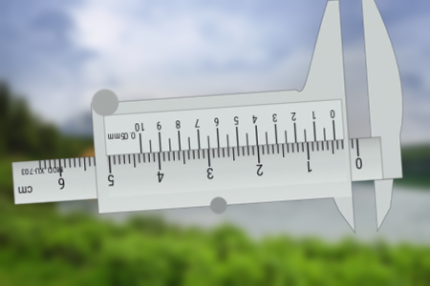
4.5 mm
